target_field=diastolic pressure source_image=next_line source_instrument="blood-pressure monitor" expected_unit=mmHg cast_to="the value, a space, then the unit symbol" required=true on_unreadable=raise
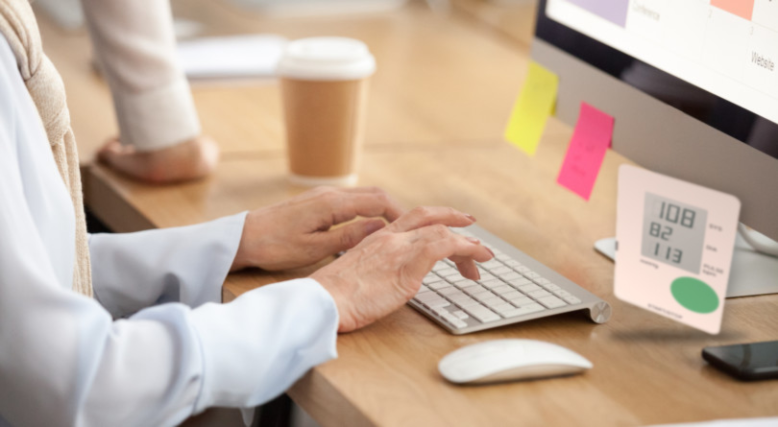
82 mmHg
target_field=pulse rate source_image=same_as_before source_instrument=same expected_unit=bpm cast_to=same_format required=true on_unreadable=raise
113 bpm
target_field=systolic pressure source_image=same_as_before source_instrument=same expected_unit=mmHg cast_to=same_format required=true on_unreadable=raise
108 mmHg
